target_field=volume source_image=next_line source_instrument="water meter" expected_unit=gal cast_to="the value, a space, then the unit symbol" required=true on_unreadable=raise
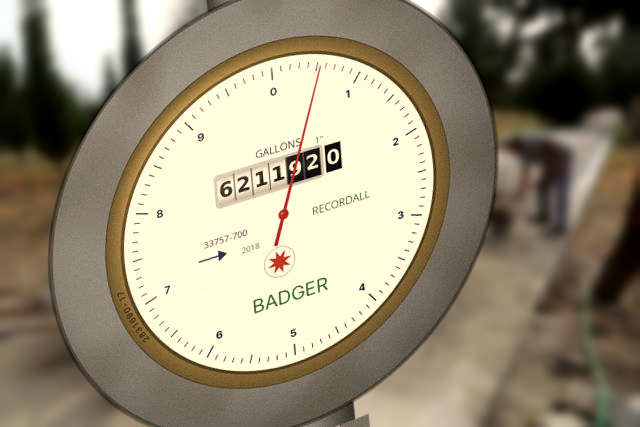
6211920.5 gal
